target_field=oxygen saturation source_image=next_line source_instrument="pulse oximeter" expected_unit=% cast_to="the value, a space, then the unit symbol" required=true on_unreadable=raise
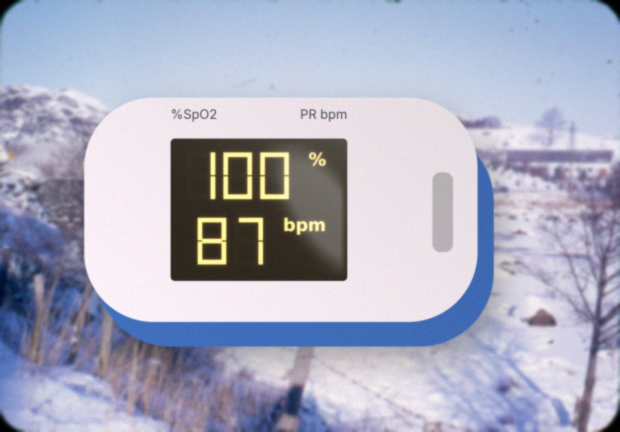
100 %
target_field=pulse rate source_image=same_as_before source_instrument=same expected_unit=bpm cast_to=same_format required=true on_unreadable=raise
87 bpm
